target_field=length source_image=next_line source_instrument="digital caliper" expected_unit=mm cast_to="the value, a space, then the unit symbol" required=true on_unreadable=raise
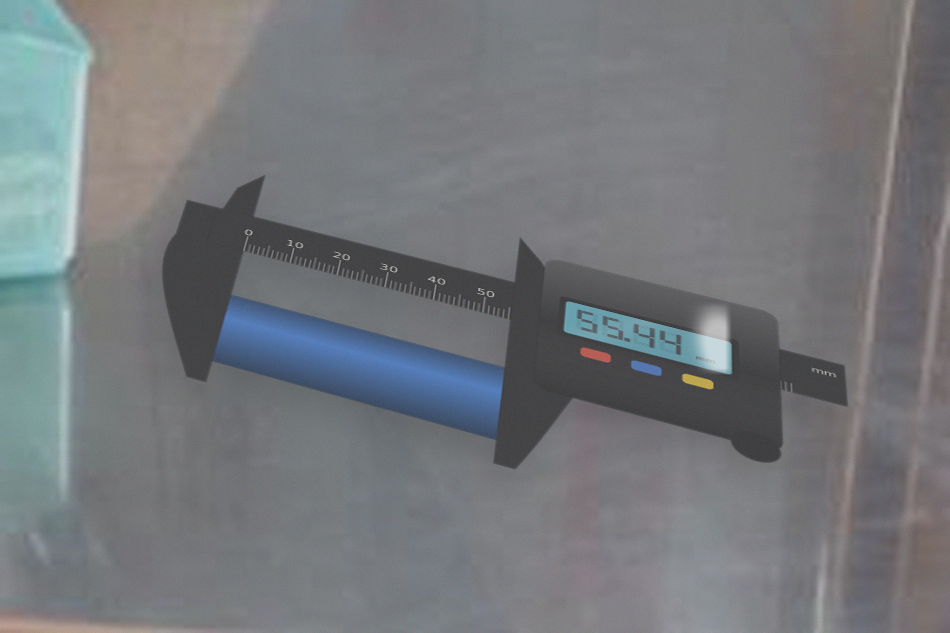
55.44 mm
